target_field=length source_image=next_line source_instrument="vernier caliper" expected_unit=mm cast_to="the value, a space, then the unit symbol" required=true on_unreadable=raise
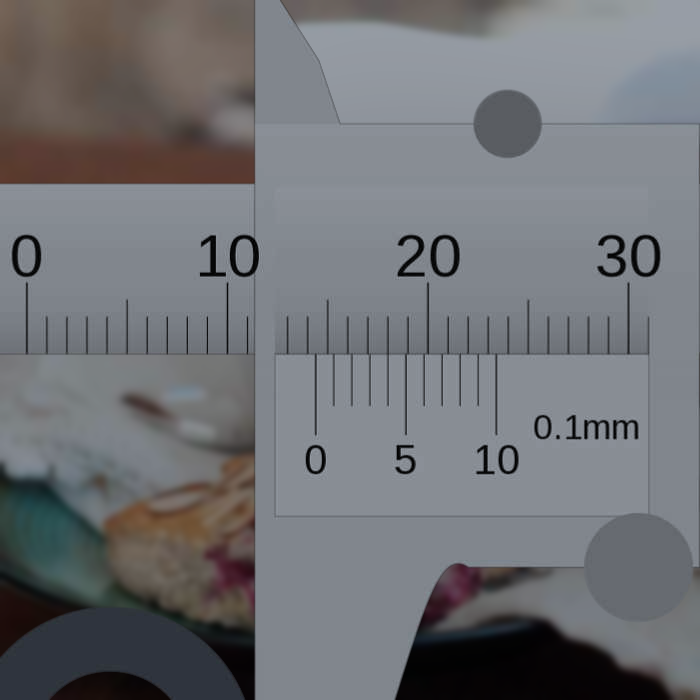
14.4 mm
